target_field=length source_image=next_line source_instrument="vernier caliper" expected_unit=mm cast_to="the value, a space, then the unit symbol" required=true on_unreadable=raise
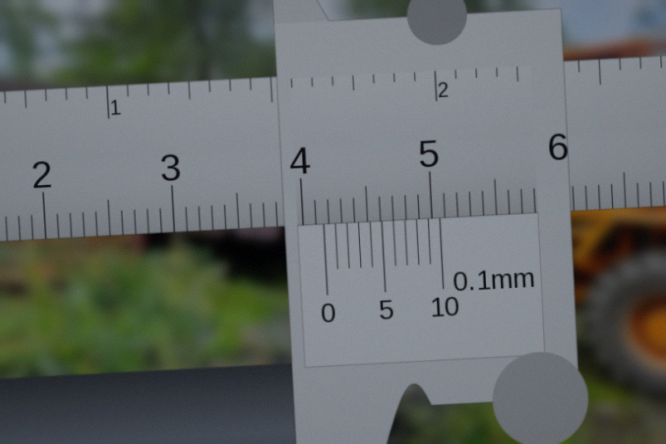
41.6 mm
